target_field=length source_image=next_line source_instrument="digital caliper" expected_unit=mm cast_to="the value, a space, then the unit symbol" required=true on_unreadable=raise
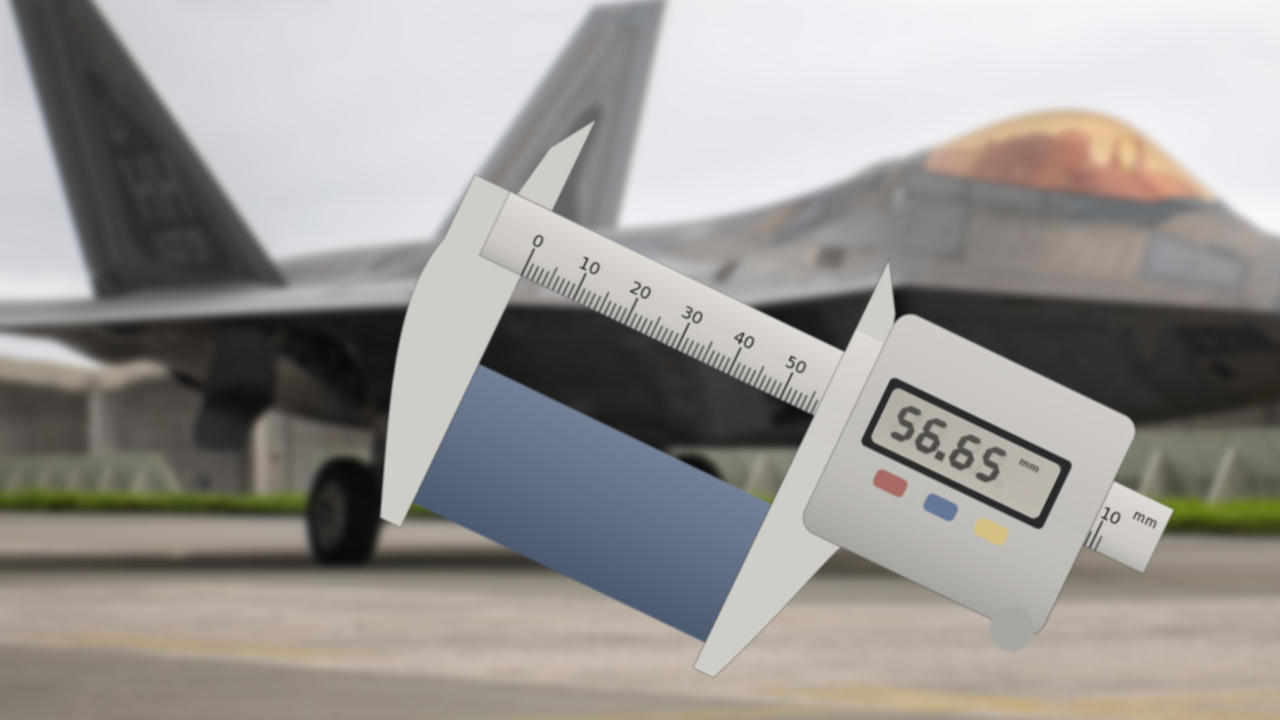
56.65 mm
